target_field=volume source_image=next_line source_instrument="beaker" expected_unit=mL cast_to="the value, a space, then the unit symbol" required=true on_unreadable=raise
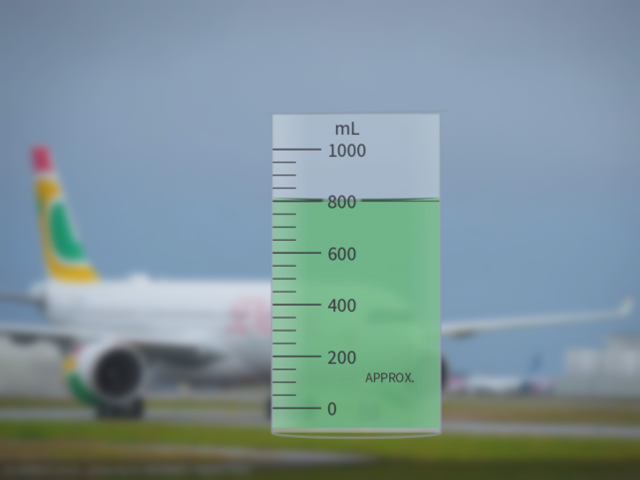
800 mL
